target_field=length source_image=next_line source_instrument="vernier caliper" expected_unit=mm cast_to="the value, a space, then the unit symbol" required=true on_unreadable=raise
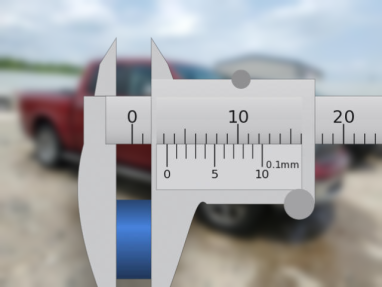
3.3 mm
